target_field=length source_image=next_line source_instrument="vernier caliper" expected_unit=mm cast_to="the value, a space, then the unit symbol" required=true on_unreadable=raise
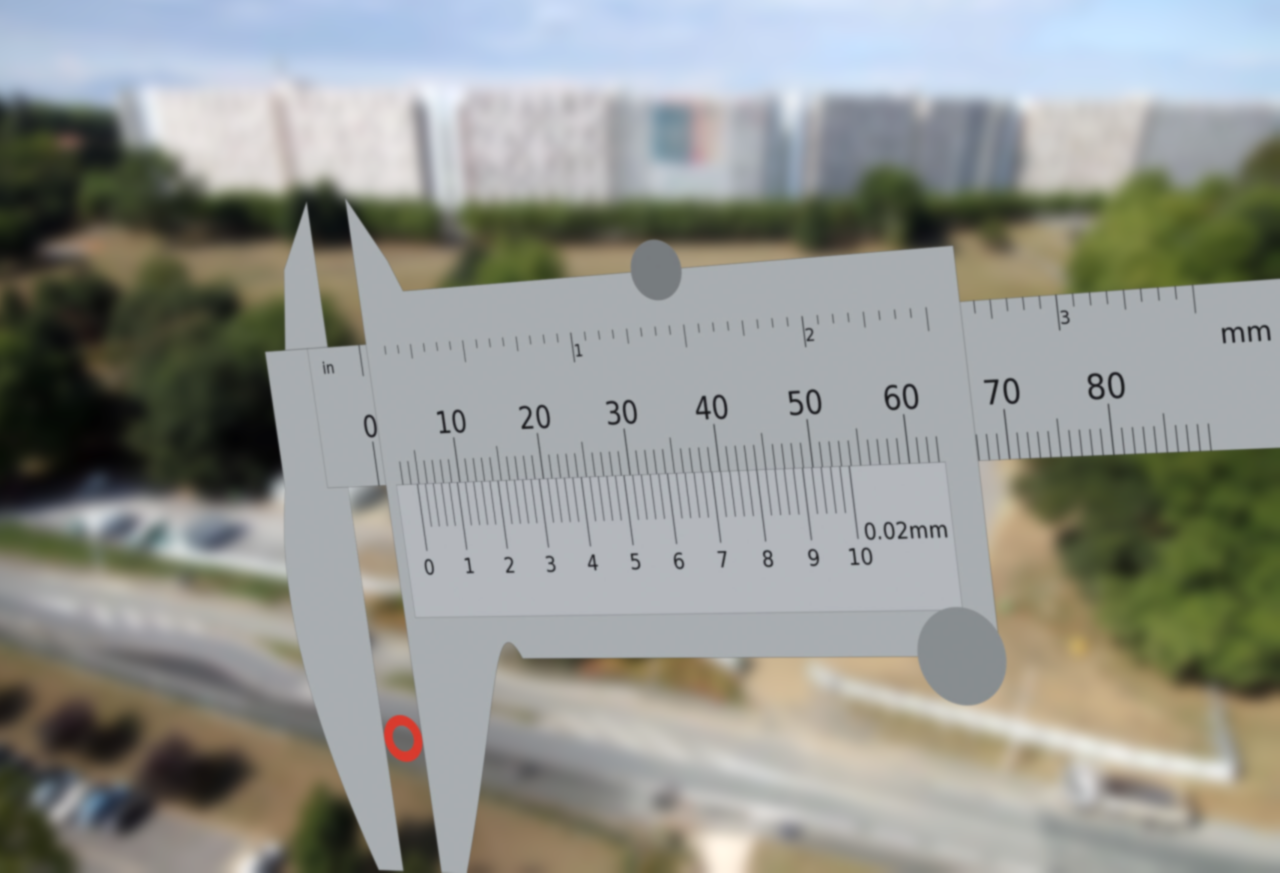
4.8 mm
